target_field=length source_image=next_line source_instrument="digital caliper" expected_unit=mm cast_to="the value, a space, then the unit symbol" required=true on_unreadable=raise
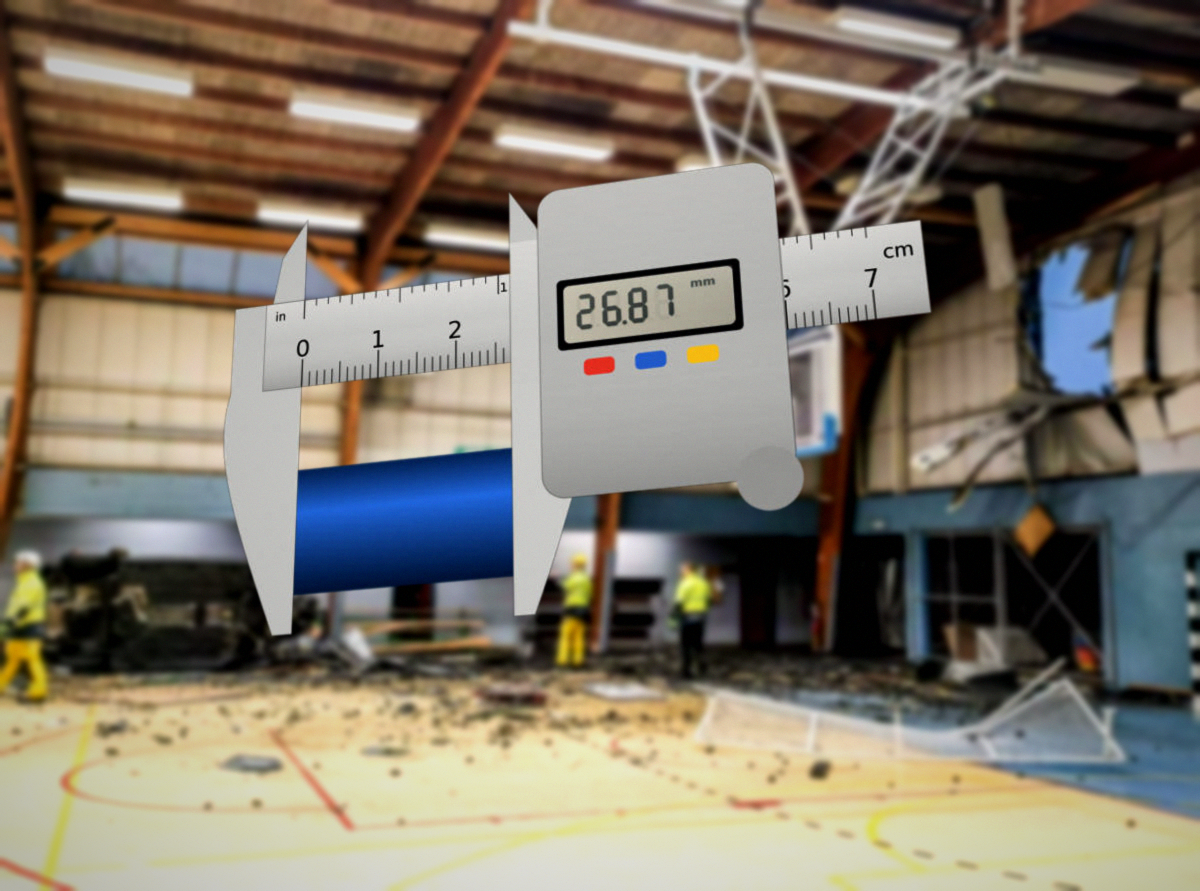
26.87 mm
